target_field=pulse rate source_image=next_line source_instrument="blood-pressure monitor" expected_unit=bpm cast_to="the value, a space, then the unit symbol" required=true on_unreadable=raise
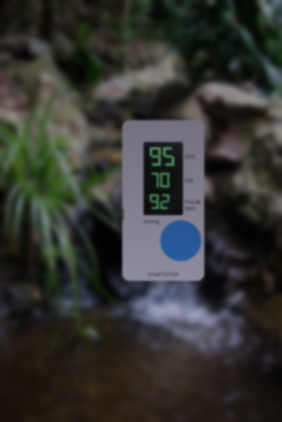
92 bpm
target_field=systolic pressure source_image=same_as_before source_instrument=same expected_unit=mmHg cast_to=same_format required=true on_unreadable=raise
95 mmHg
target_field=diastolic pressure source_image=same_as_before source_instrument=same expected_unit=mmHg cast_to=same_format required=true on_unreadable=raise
70 mmHg
